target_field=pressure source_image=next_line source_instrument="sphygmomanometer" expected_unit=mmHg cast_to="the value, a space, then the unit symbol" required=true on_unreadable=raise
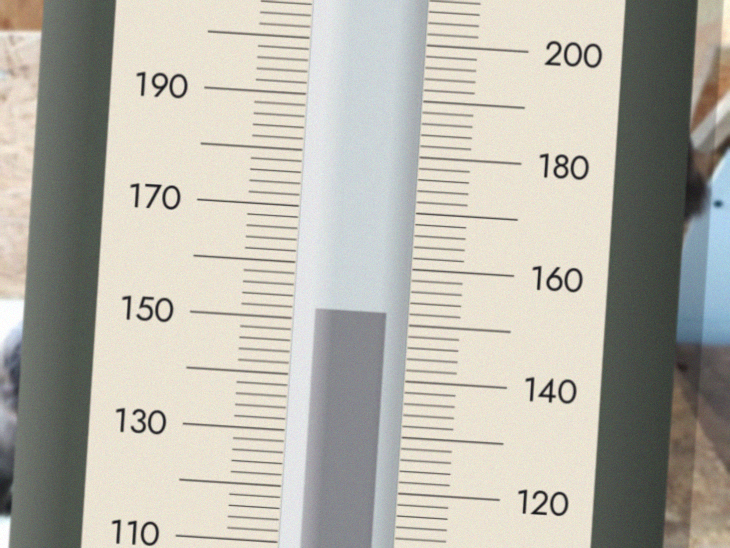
152 mmHg
